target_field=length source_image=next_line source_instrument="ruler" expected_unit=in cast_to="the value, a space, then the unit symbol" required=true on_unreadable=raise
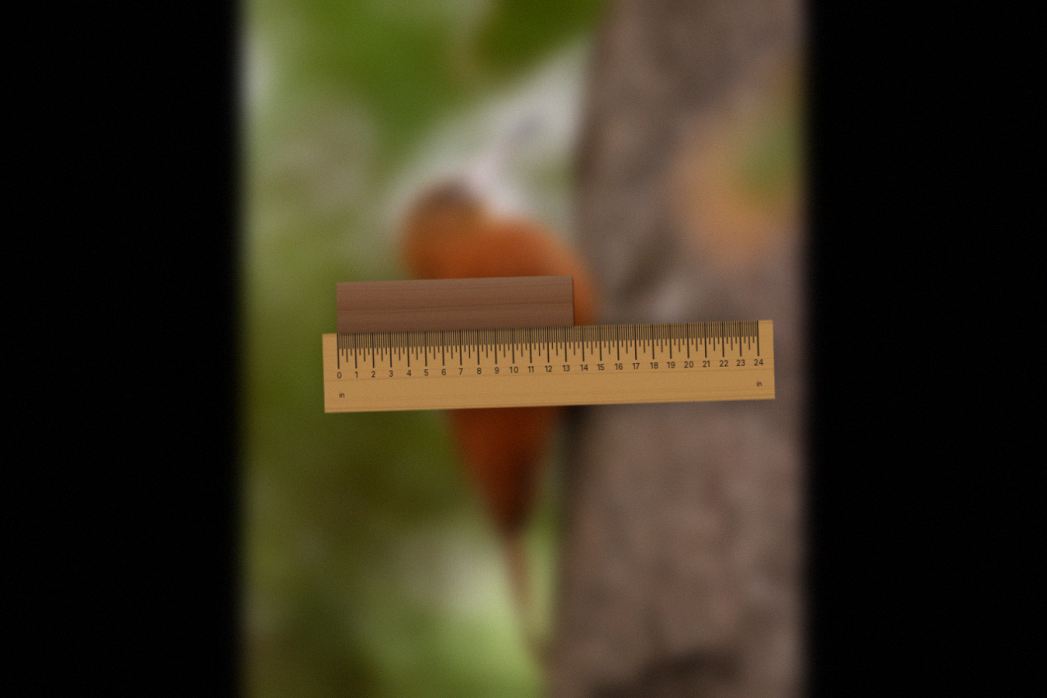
13.5 in
